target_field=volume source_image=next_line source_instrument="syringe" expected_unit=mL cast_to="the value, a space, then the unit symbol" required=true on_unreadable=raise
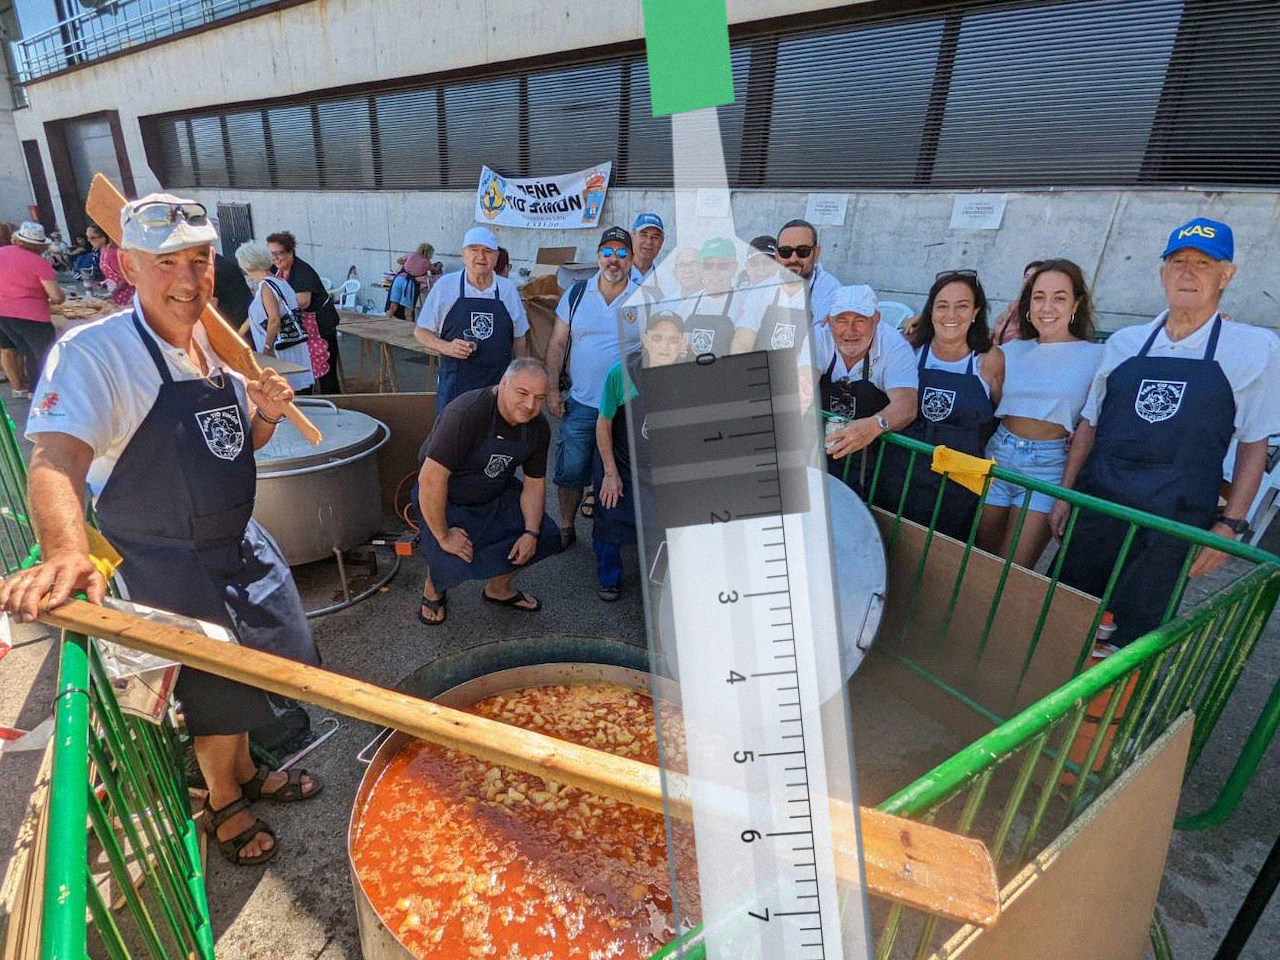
0 mL
